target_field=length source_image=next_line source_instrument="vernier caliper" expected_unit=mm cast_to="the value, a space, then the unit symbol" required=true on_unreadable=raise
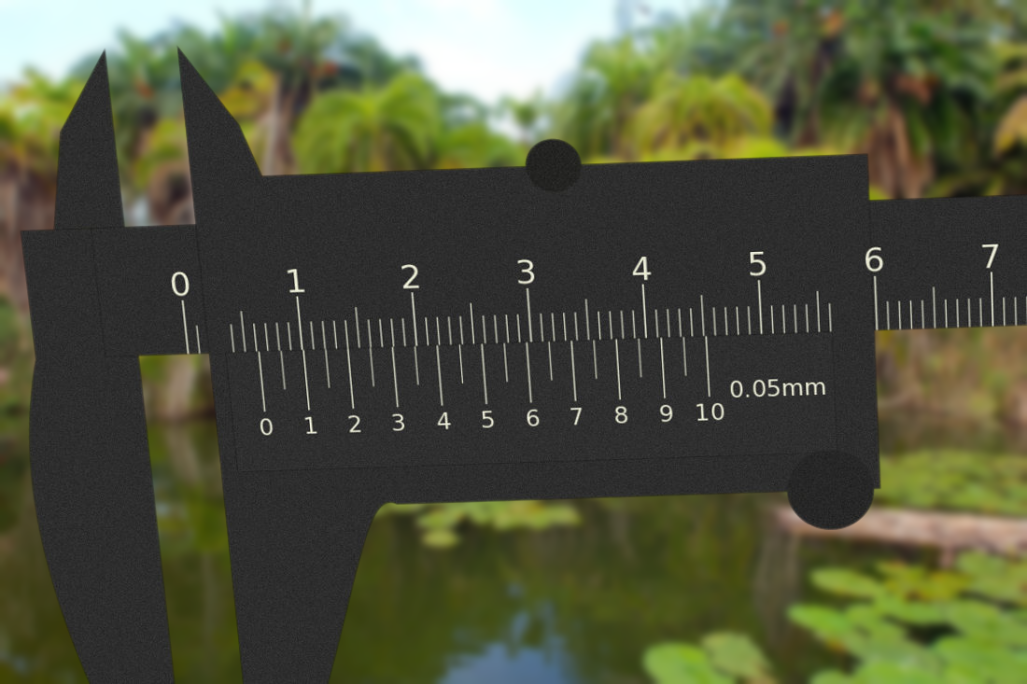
6.2 mm
